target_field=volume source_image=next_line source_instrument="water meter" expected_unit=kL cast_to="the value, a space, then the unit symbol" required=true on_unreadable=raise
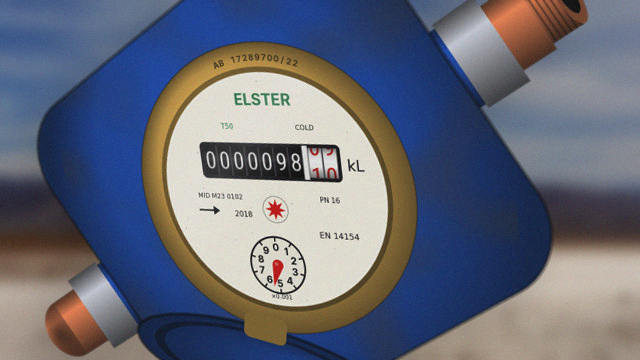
98.095 kL
